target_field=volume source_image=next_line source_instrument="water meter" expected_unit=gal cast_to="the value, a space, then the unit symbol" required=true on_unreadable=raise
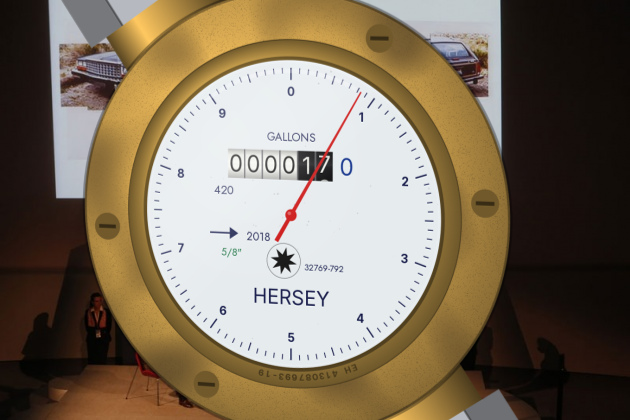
170.8 gal
